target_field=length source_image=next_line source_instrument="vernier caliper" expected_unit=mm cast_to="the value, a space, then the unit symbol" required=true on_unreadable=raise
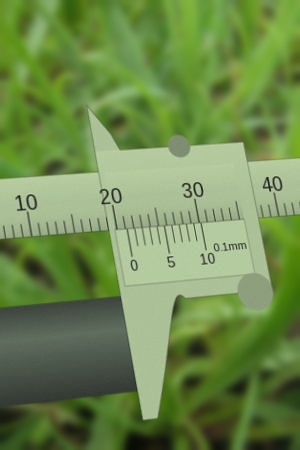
21.2 mm
